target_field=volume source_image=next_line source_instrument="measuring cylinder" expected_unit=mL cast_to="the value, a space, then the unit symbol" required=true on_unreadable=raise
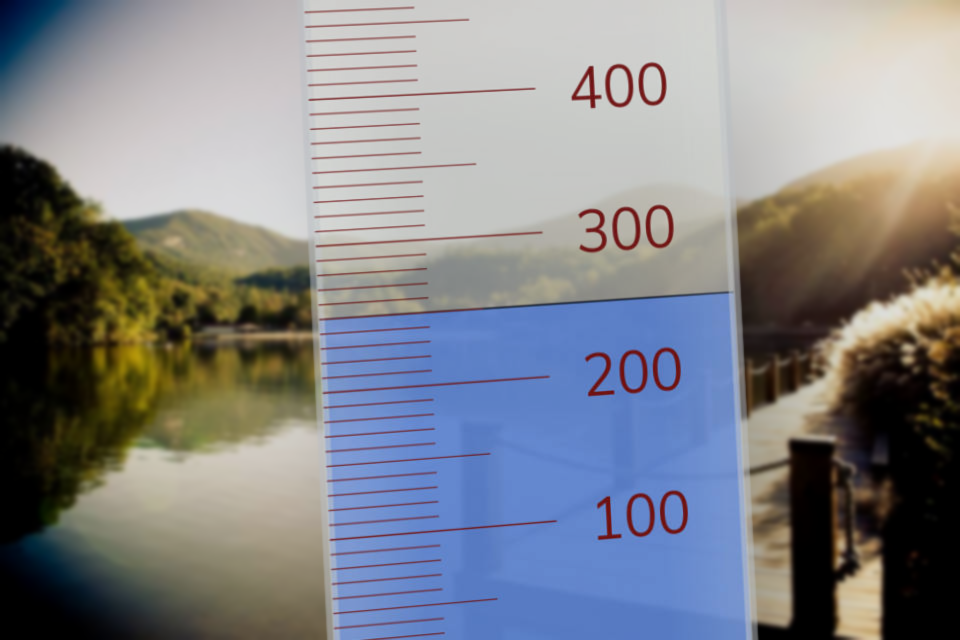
250 mL
